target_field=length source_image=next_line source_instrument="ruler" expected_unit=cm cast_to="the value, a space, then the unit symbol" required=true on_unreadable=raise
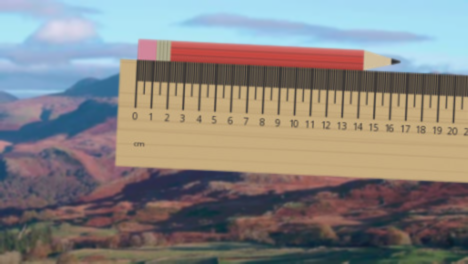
16.5 cm
